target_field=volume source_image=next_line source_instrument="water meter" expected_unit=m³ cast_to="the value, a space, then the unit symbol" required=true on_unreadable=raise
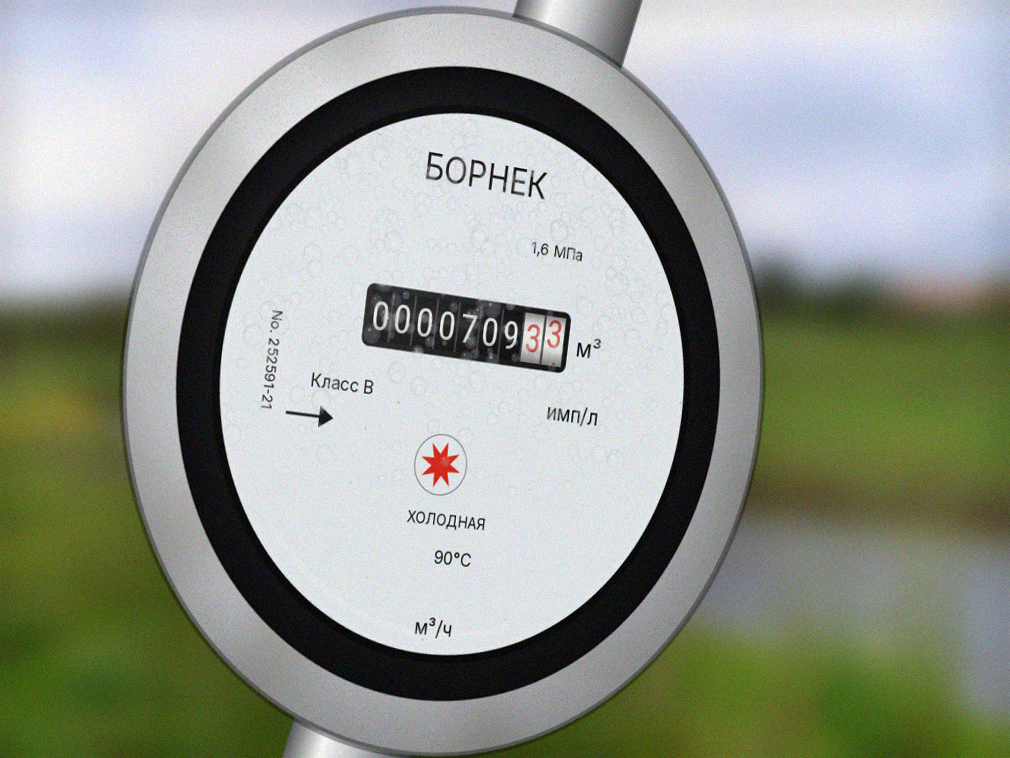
709.33 m³
